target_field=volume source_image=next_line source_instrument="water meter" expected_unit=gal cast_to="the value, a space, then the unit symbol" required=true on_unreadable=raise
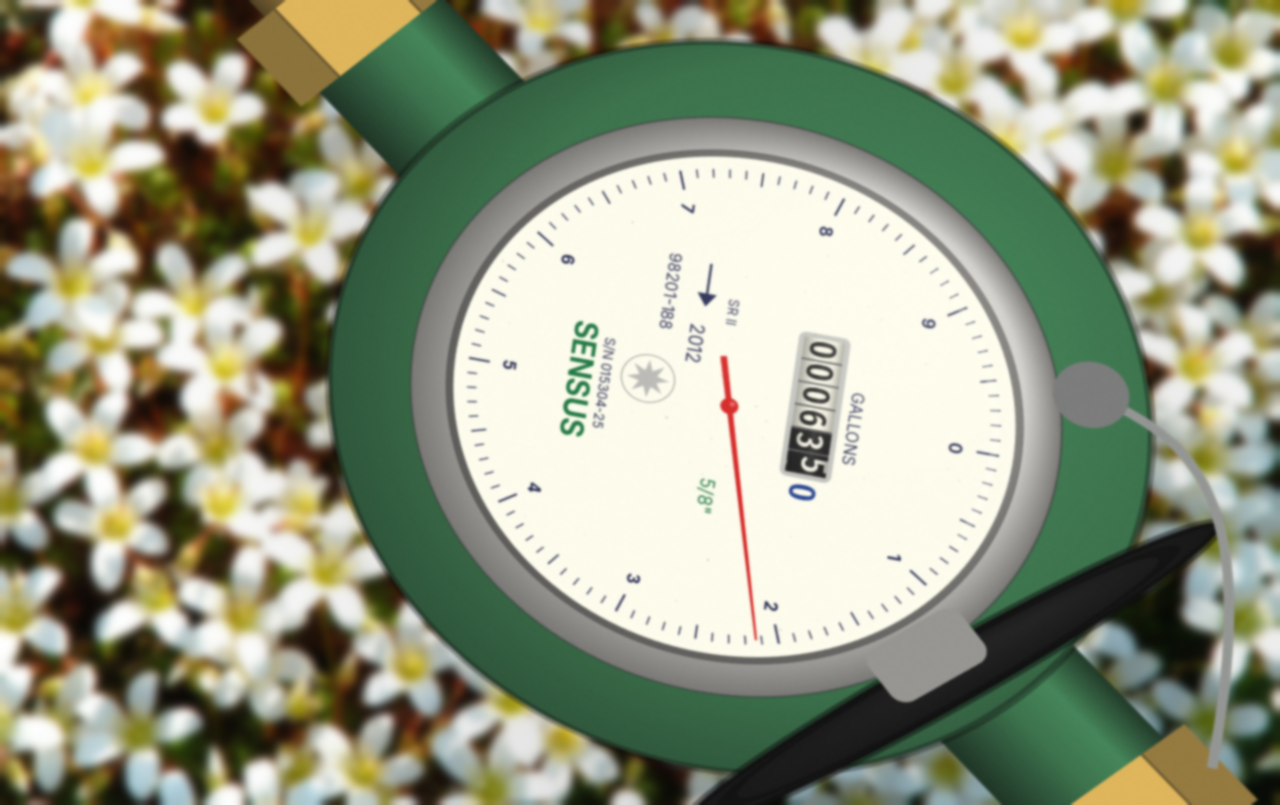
6352.1 gal
